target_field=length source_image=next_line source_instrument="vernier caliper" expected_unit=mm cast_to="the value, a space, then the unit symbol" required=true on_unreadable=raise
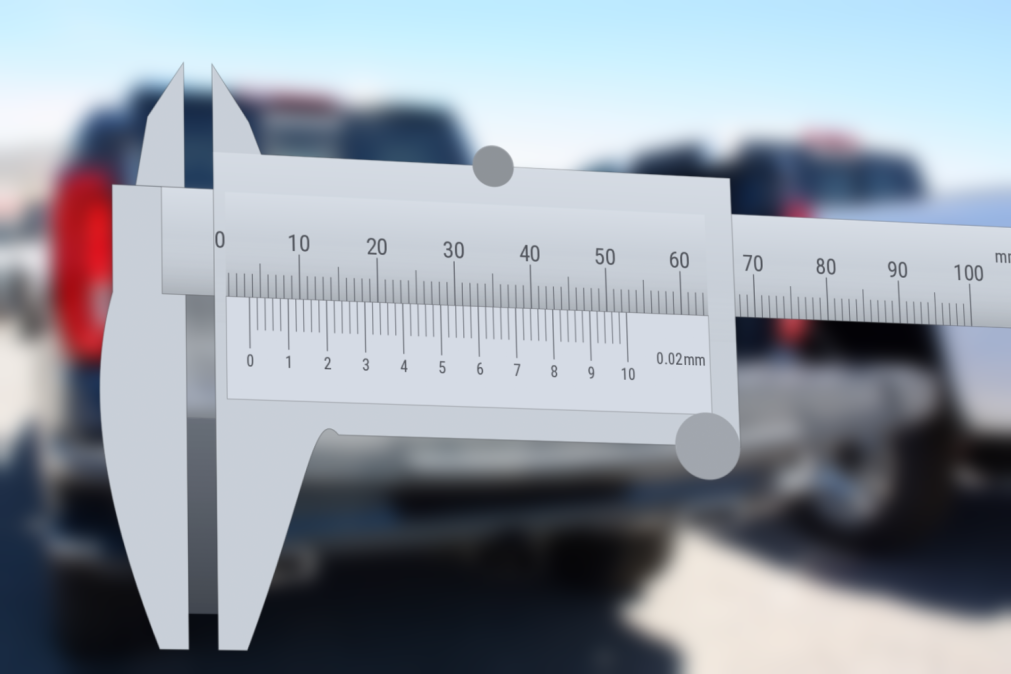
3.6 mm
